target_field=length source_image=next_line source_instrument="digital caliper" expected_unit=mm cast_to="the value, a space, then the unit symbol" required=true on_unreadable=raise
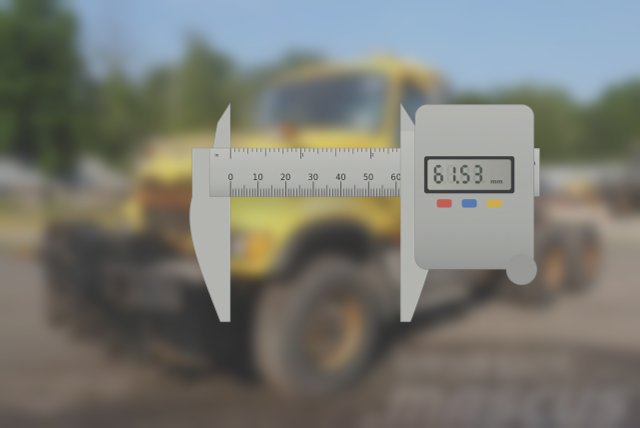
61.53 mm
